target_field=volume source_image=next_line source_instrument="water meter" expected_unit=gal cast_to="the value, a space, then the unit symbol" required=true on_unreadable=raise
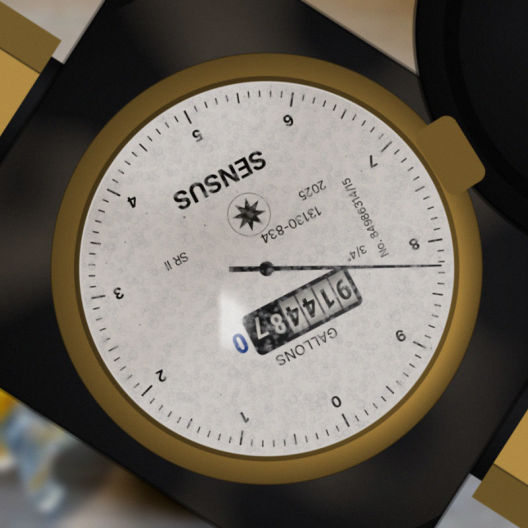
9144868.2 gal
